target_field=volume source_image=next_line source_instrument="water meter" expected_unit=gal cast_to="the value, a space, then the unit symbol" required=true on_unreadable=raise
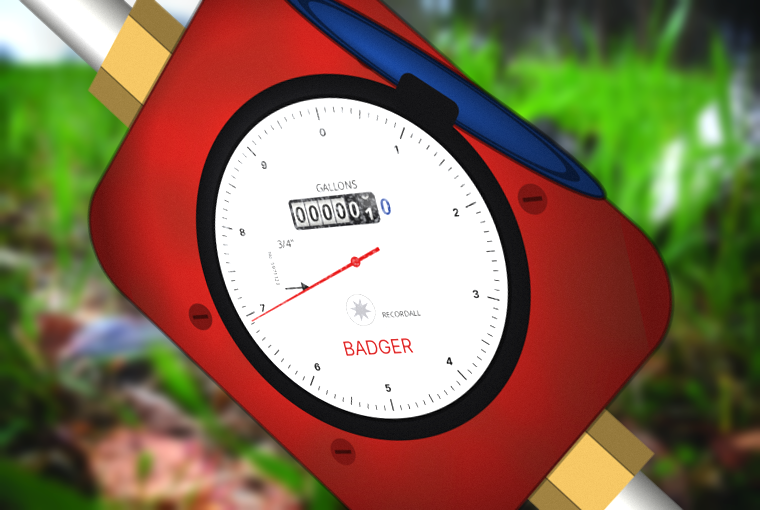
6.9 gal
